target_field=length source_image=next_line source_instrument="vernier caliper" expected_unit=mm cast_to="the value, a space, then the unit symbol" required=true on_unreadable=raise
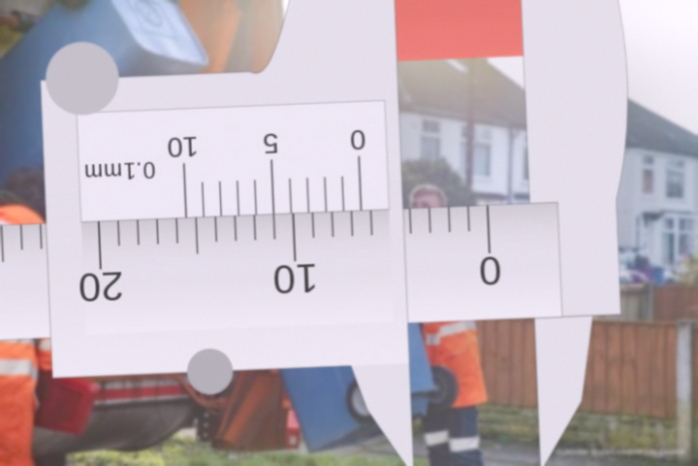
6.5 mm
